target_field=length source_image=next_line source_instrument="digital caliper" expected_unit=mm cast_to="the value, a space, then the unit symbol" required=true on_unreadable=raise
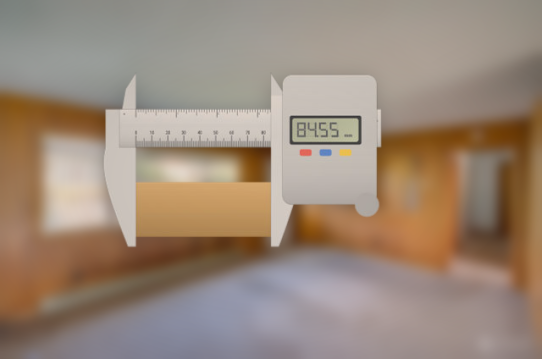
84.55 mm
